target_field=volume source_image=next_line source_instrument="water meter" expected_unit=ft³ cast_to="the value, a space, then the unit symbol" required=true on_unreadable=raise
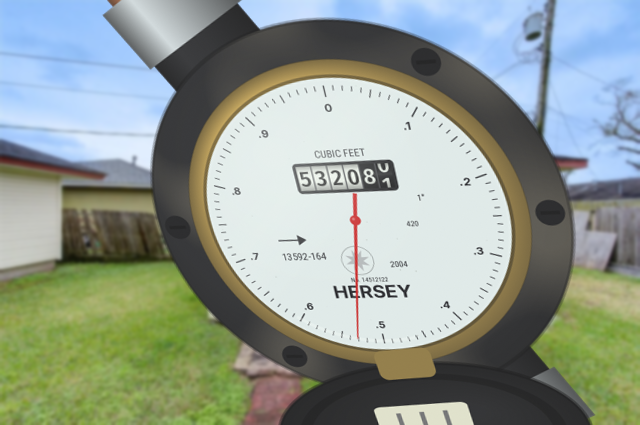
532080.53 ft³
